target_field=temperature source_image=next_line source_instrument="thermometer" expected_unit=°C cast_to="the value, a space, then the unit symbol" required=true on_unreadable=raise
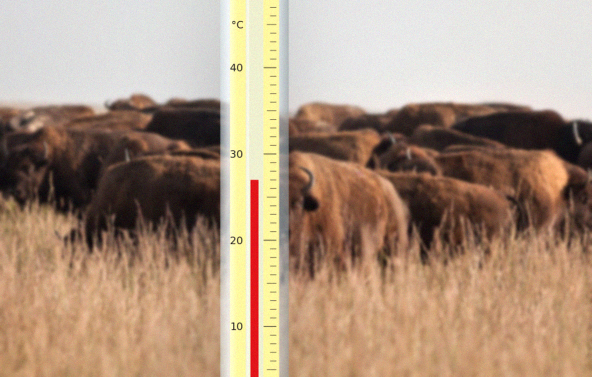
27 °C
